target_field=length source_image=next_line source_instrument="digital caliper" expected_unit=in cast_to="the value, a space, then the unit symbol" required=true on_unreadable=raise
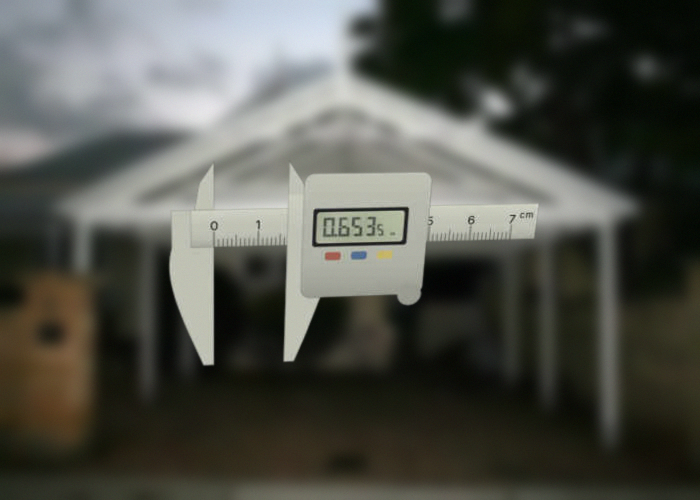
0.6535 in
